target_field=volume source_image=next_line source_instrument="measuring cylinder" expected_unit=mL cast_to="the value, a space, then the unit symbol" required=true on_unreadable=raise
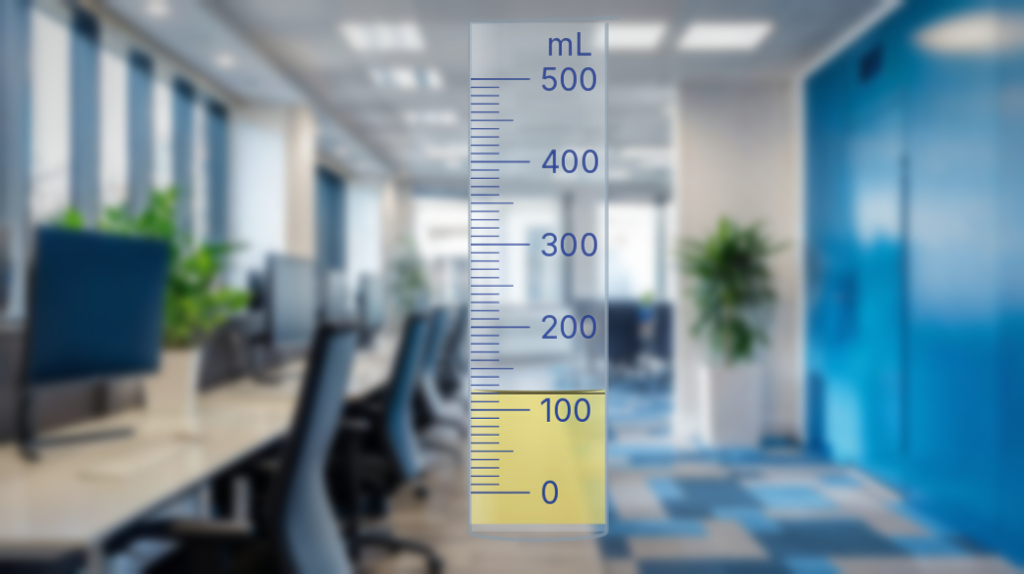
120 mL
